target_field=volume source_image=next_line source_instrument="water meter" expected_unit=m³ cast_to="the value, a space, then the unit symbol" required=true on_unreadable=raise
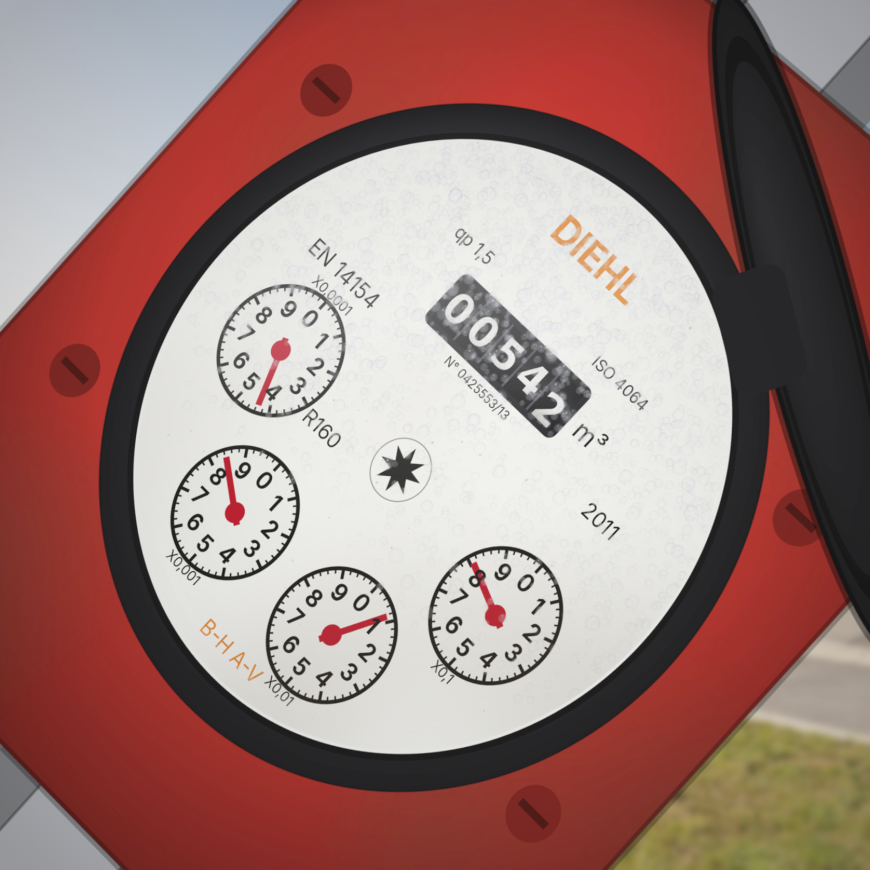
541.8084 m³
